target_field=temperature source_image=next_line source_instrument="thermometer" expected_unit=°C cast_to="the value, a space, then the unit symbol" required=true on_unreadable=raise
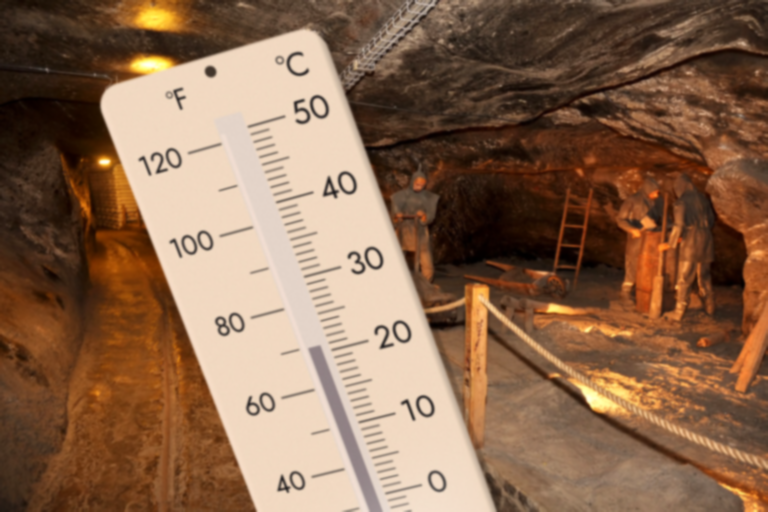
21 °C
